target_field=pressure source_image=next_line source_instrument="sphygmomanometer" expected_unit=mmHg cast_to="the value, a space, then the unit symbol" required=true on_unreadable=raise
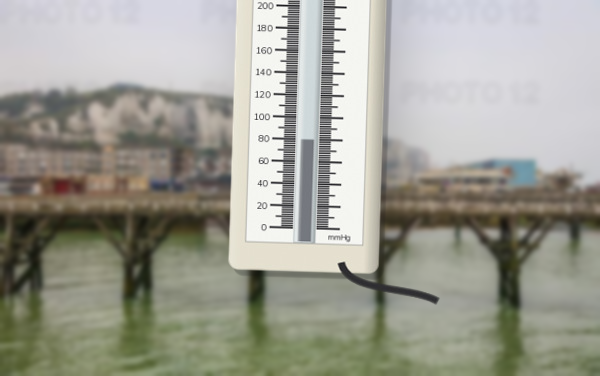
80 mmHg
